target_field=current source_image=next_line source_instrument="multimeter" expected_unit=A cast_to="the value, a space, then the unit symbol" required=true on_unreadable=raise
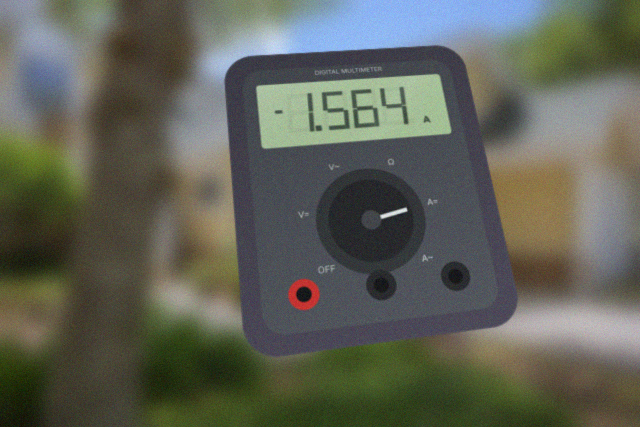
-1.564 A
